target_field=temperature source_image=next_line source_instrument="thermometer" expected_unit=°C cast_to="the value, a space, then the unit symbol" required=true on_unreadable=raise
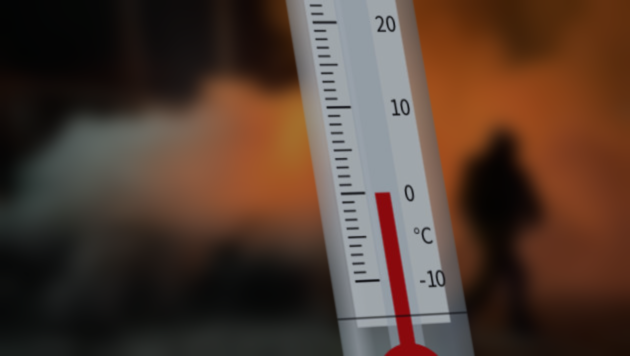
0 °C
